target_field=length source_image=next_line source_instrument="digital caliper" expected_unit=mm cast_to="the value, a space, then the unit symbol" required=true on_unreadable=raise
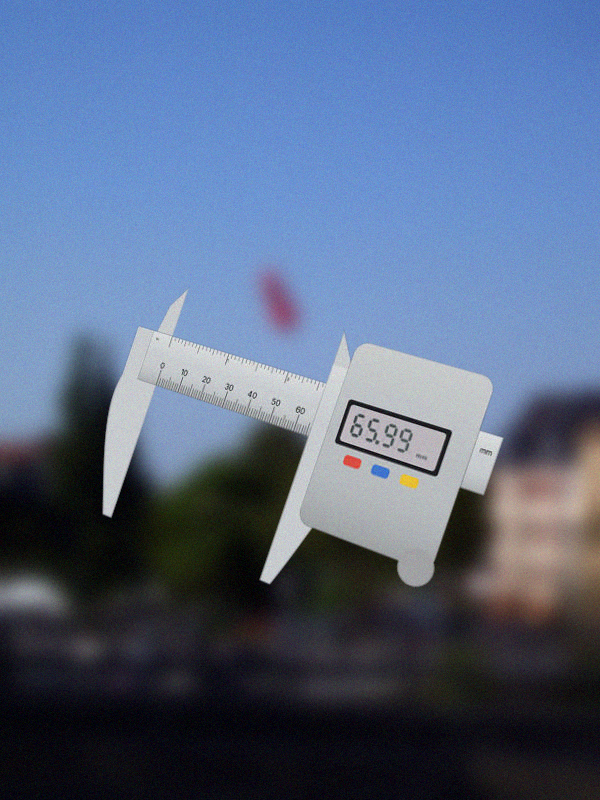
65.99 mm
